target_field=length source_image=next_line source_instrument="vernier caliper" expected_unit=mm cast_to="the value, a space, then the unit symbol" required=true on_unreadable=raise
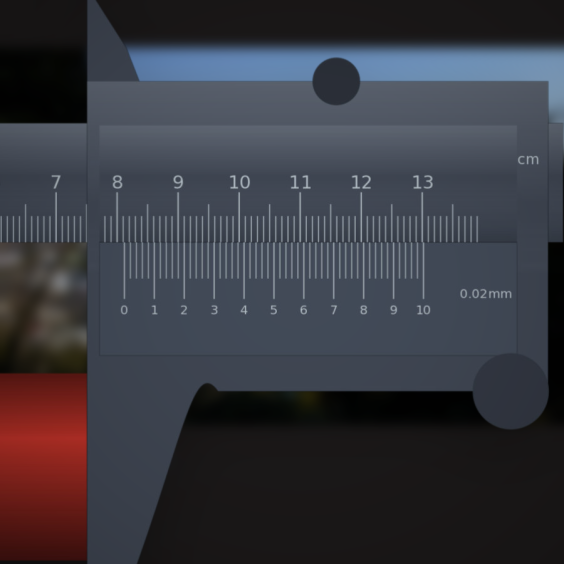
81.2 mm
